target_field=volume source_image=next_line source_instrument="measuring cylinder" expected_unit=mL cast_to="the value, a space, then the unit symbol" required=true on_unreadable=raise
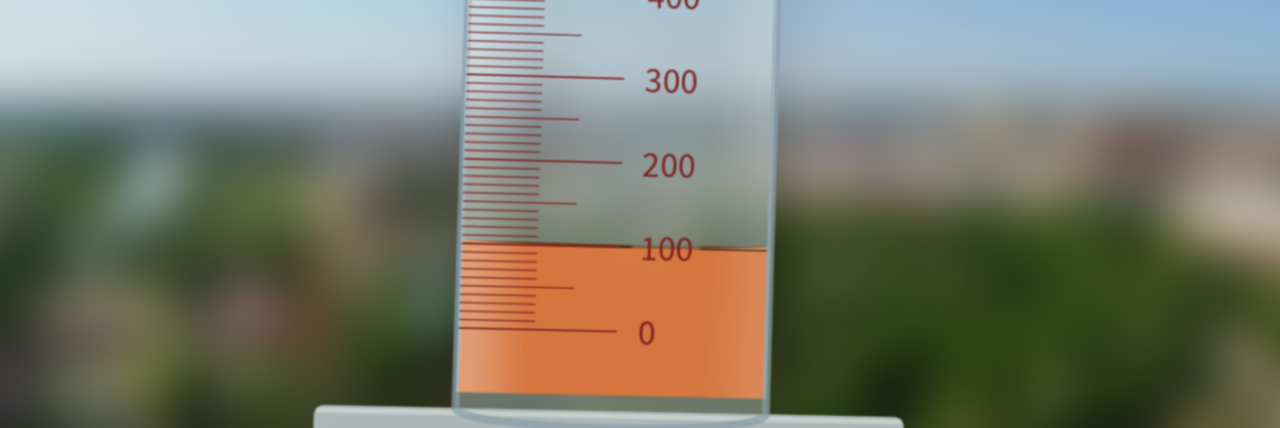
100 mL
